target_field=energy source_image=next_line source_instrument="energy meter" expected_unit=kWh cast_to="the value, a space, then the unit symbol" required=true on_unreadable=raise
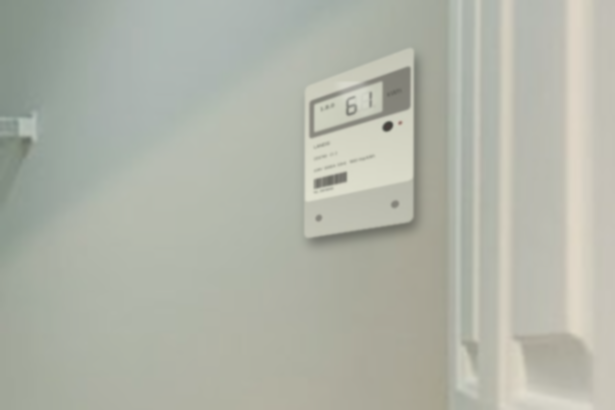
61 kWh
